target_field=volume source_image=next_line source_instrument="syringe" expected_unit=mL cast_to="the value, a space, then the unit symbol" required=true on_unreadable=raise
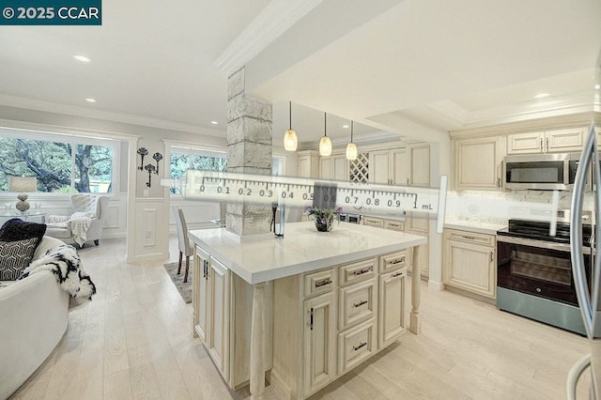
0.52 mL
